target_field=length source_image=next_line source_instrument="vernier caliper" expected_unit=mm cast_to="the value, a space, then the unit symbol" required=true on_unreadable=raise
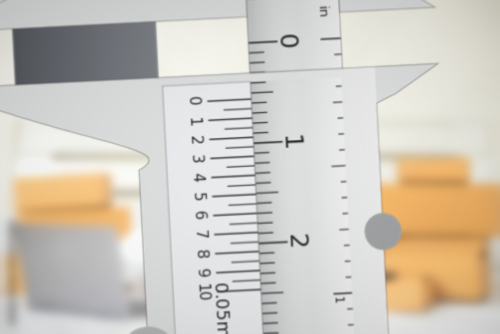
5.6 mm
